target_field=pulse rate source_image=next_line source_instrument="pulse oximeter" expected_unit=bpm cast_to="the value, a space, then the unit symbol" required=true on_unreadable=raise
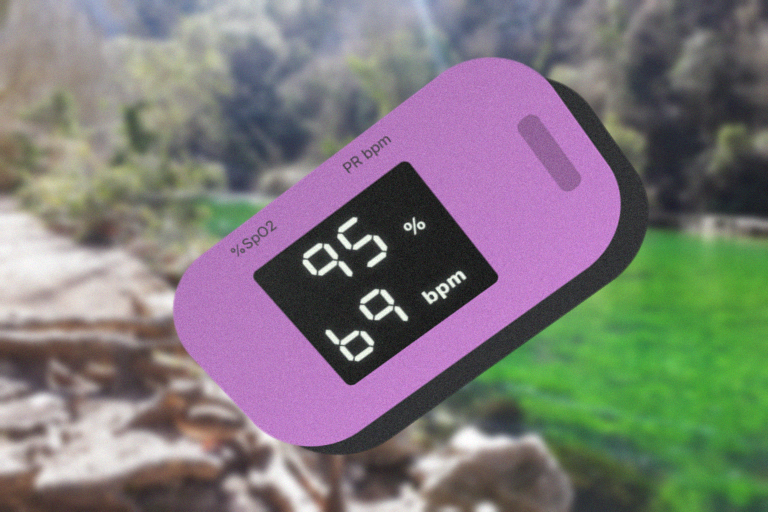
69 bpm
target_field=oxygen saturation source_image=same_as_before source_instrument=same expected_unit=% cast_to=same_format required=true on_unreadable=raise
95 %
